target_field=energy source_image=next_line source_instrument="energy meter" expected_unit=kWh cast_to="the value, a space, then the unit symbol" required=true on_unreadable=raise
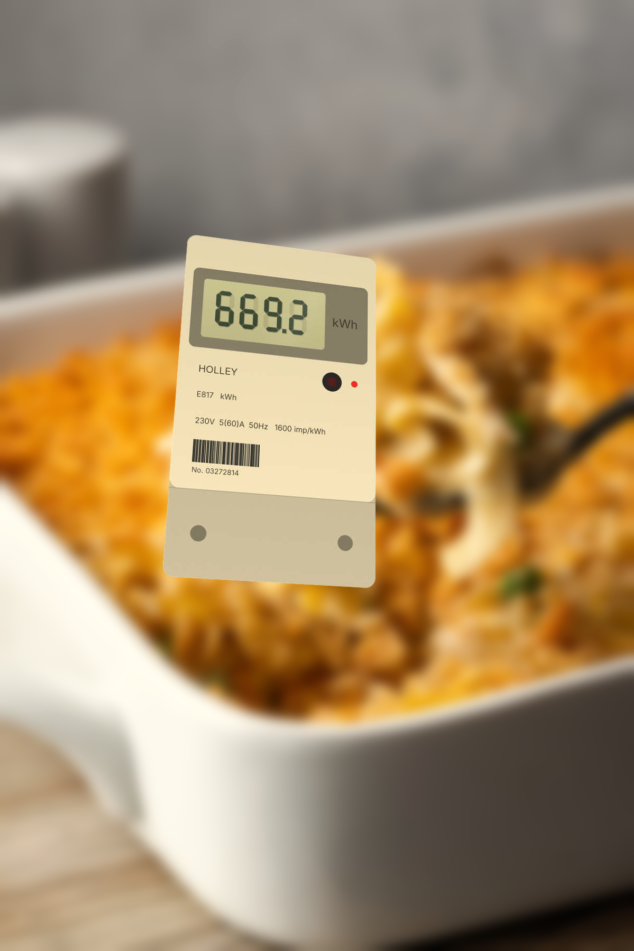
669.2 kWh
